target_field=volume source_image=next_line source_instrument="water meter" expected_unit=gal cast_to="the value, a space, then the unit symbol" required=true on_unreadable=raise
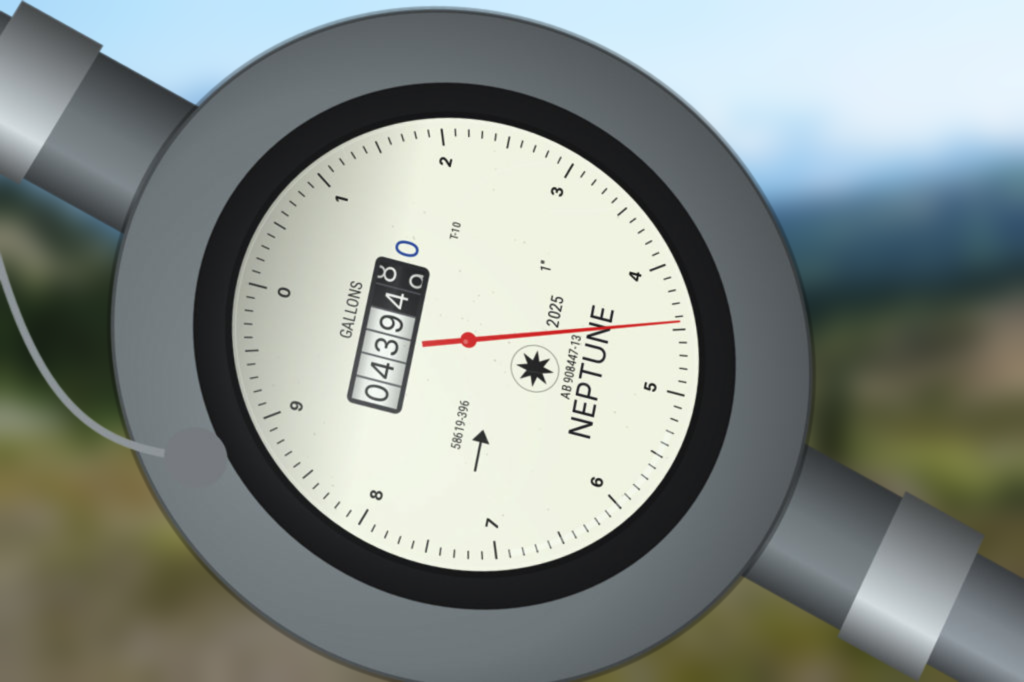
439484.4 gal
